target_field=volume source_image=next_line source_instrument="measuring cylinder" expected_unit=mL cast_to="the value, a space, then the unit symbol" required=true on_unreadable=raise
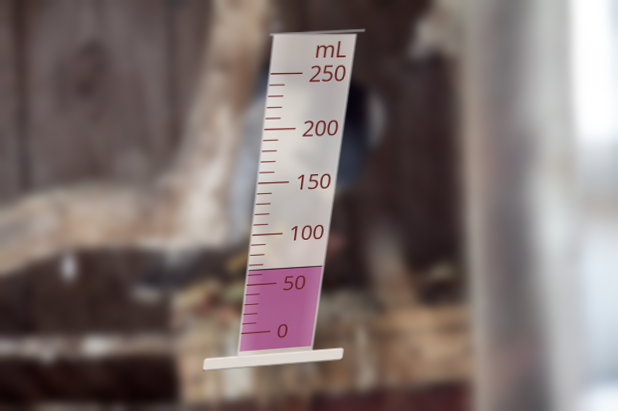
65 mL
